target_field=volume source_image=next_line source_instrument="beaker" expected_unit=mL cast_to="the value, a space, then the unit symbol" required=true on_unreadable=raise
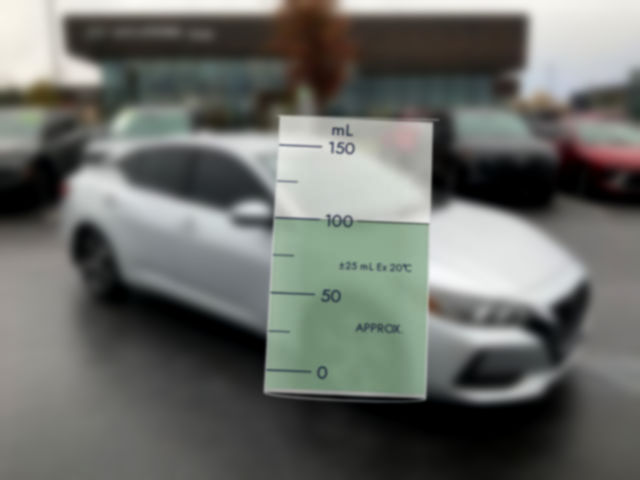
100 mL
